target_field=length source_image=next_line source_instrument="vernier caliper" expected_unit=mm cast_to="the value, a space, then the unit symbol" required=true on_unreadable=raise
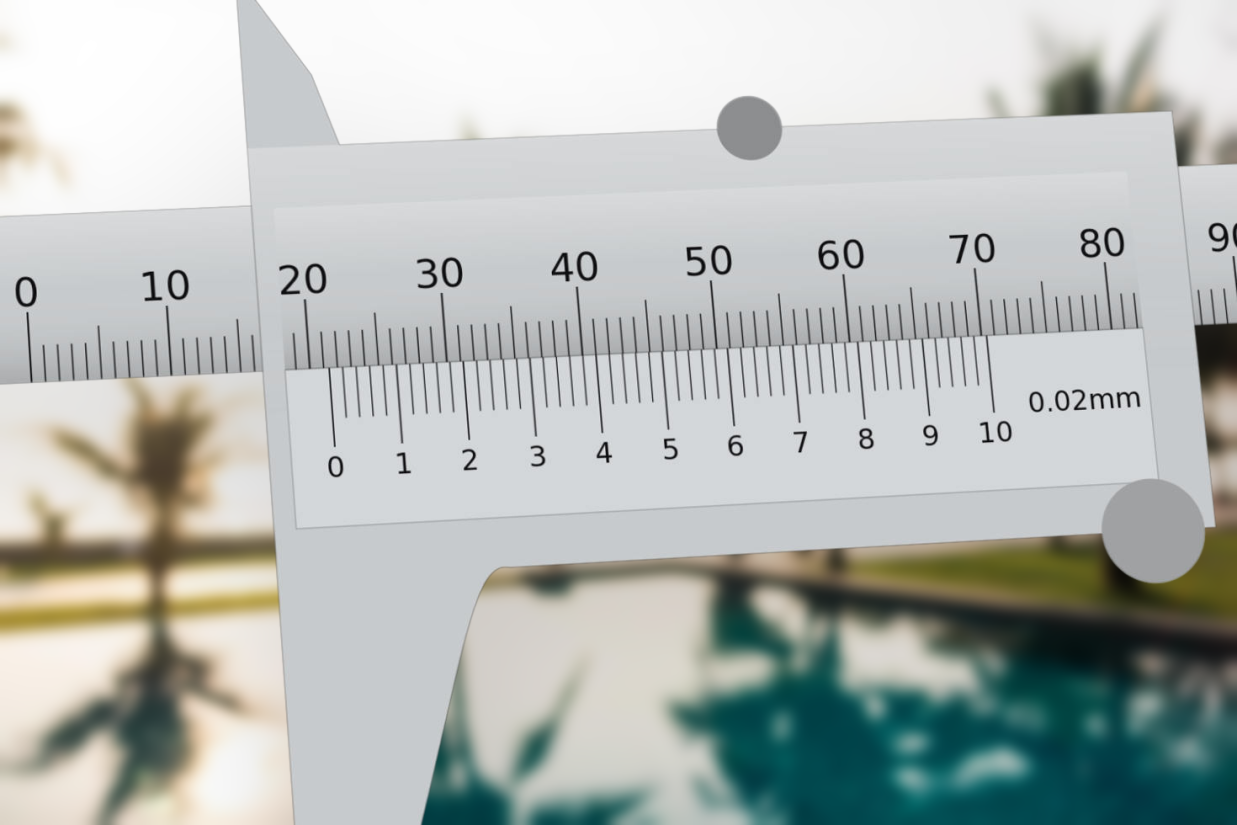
21.4 mm
